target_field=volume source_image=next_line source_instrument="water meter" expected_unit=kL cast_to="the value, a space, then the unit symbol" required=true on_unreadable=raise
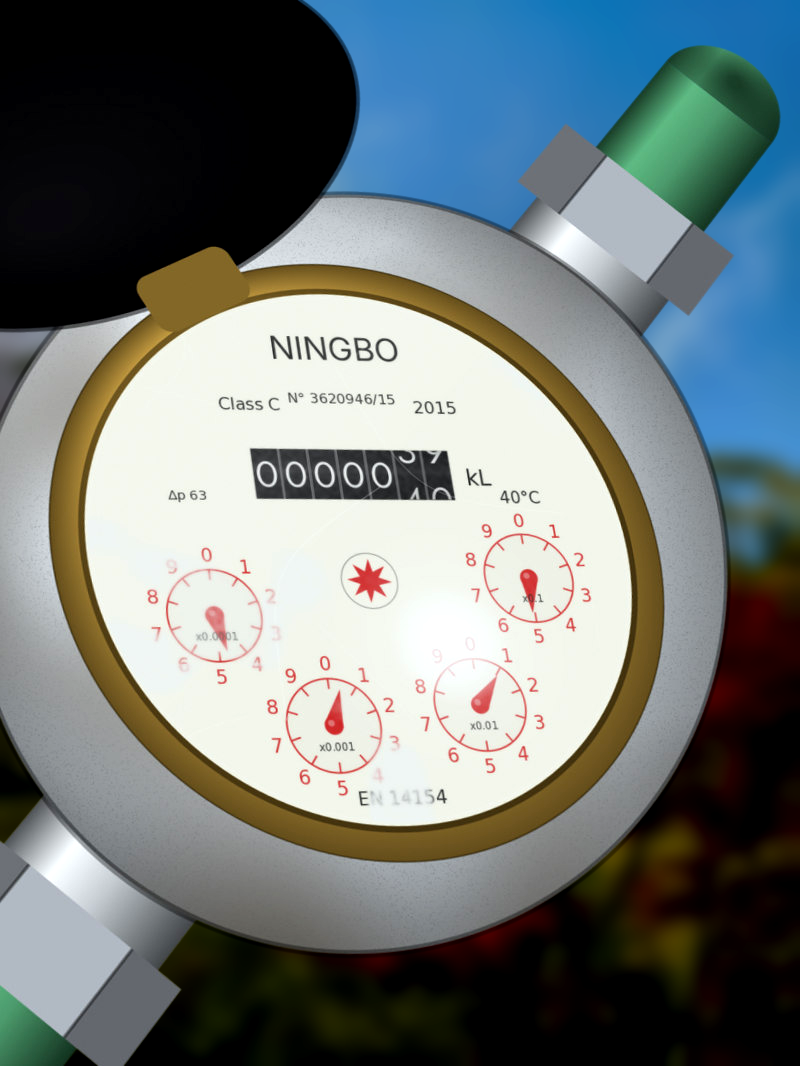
39.5104 kL
